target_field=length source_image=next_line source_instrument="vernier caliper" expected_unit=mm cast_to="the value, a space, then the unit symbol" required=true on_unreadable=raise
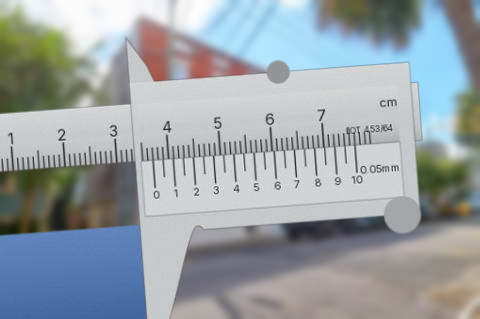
37.0 mm
